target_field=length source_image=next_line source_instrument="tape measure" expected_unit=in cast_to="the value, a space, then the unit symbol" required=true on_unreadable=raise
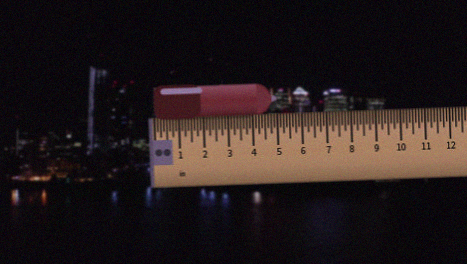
5 in
